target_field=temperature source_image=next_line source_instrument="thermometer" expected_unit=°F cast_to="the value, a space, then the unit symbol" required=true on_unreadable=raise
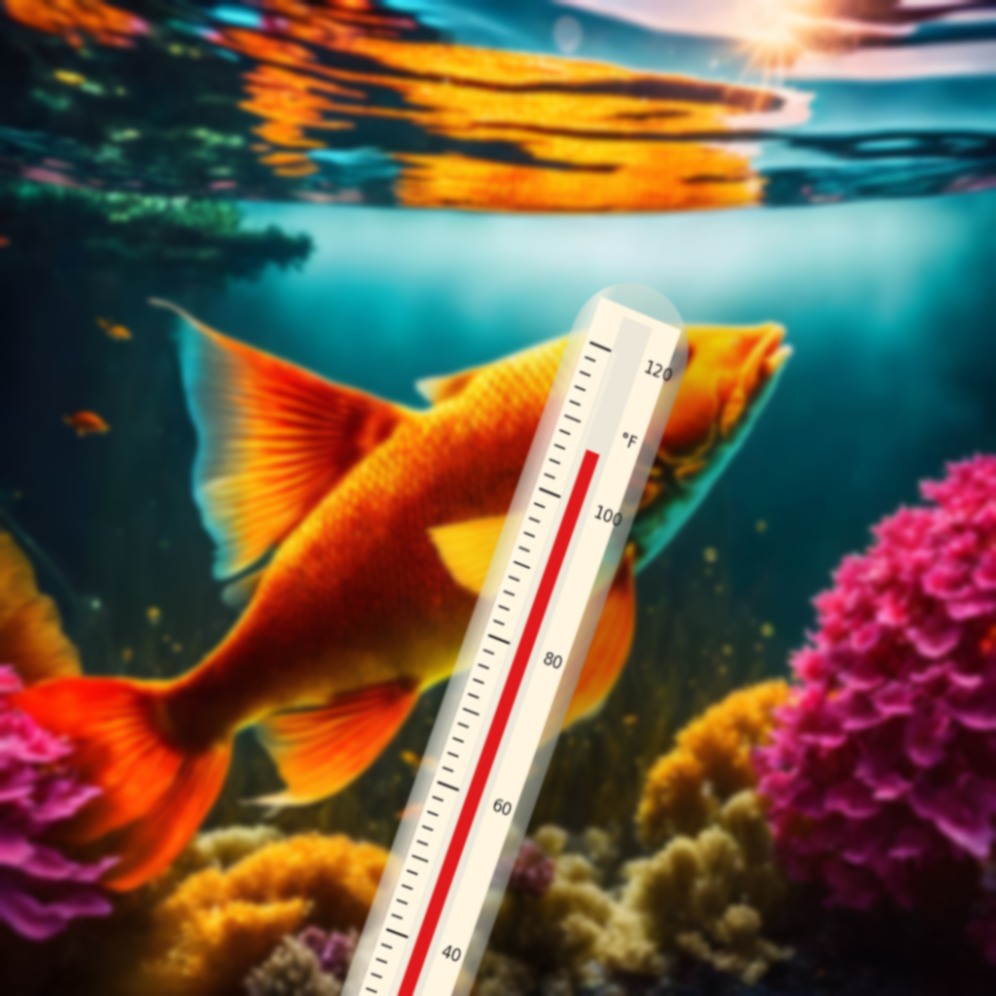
107 °F
